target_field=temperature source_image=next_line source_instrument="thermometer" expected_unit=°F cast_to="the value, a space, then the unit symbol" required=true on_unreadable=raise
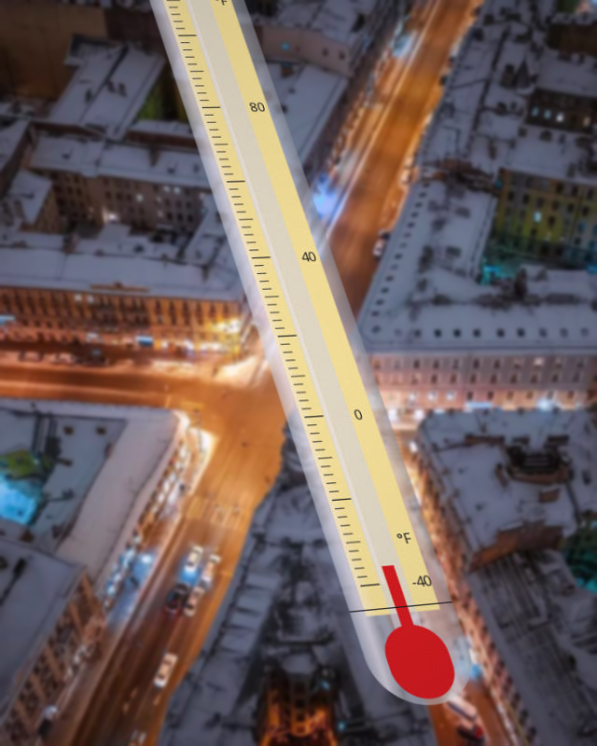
-36 °F
